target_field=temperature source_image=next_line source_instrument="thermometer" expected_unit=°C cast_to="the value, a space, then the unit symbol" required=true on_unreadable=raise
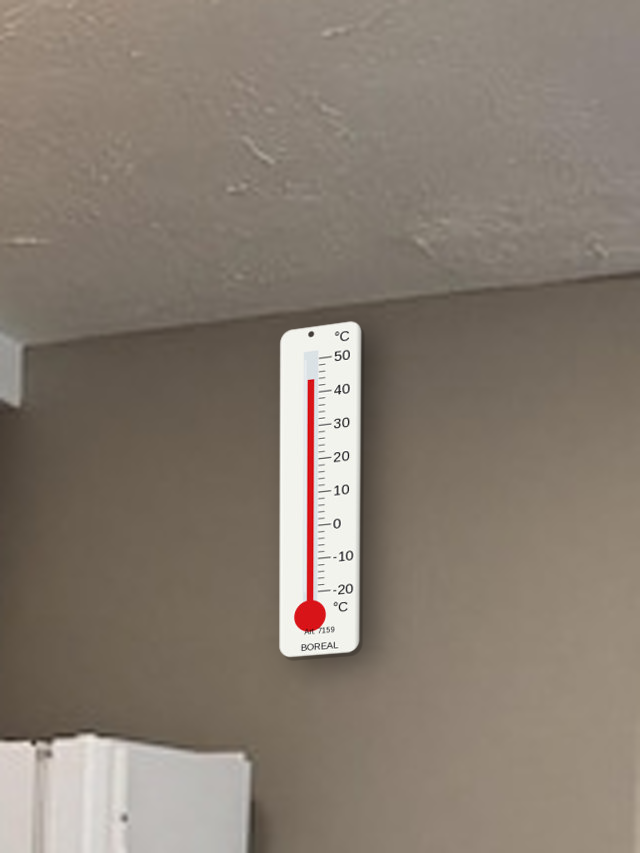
44 °C
